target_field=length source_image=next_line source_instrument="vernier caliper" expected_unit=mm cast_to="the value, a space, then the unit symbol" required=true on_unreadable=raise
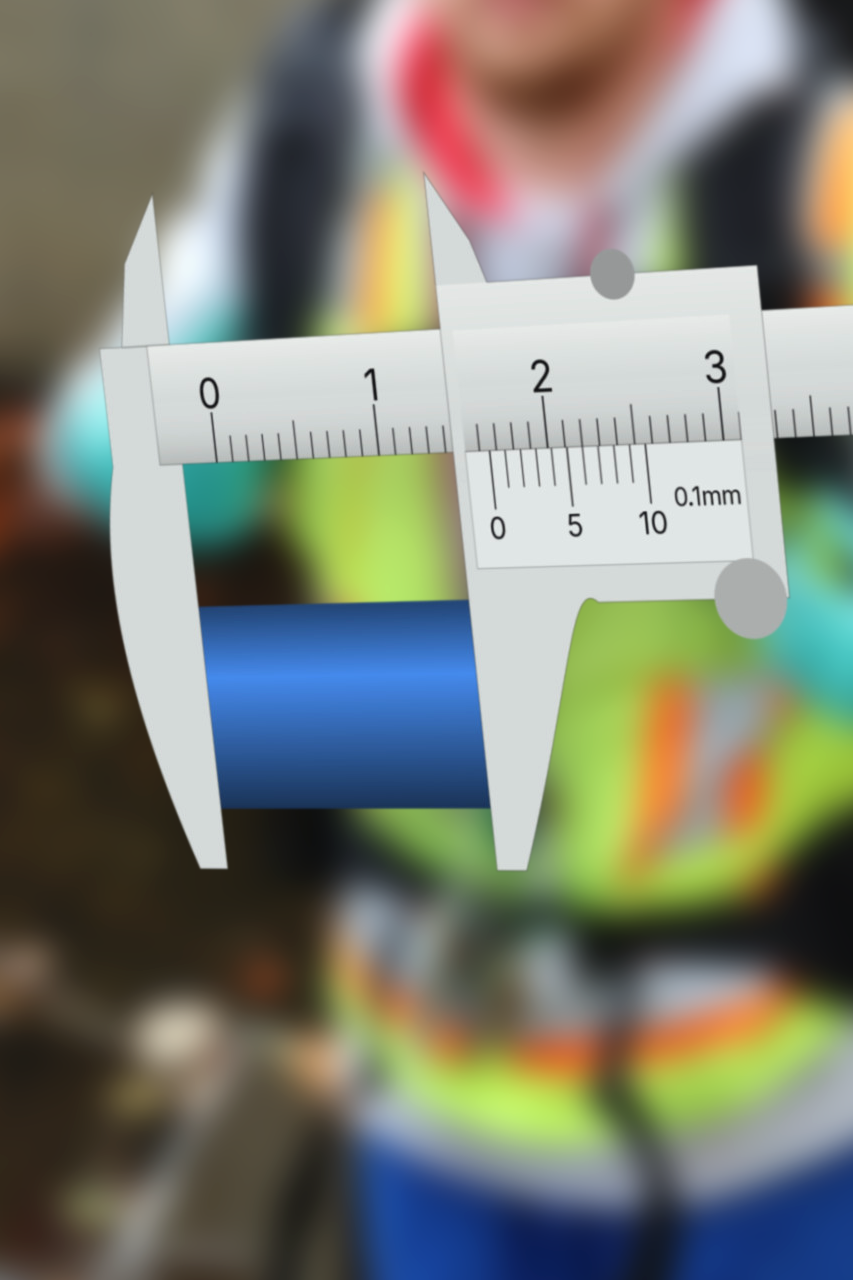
16.6 mm
